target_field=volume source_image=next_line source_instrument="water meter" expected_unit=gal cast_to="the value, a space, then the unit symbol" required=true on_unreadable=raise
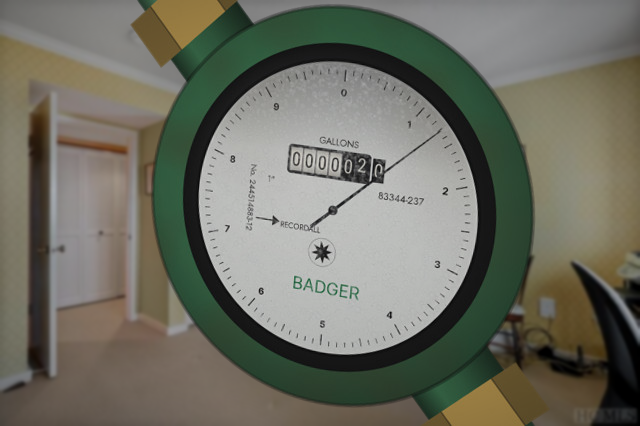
21.3 gal
